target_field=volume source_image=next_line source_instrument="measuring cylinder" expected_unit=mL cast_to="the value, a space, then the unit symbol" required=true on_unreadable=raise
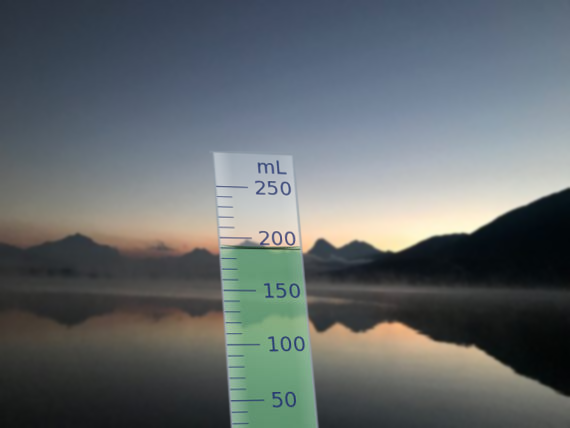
190 mL
